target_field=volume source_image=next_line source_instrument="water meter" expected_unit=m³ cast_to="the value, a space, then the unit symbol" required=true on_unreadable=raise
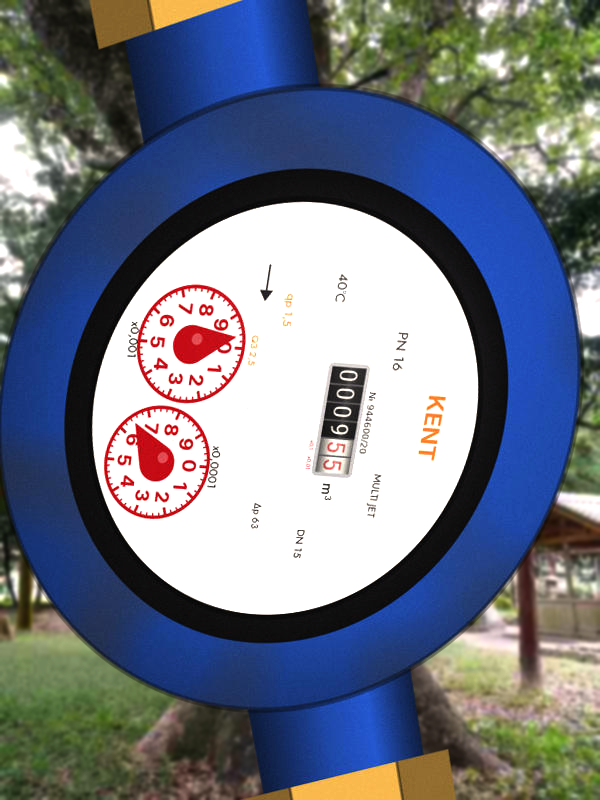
9.5496 m³
